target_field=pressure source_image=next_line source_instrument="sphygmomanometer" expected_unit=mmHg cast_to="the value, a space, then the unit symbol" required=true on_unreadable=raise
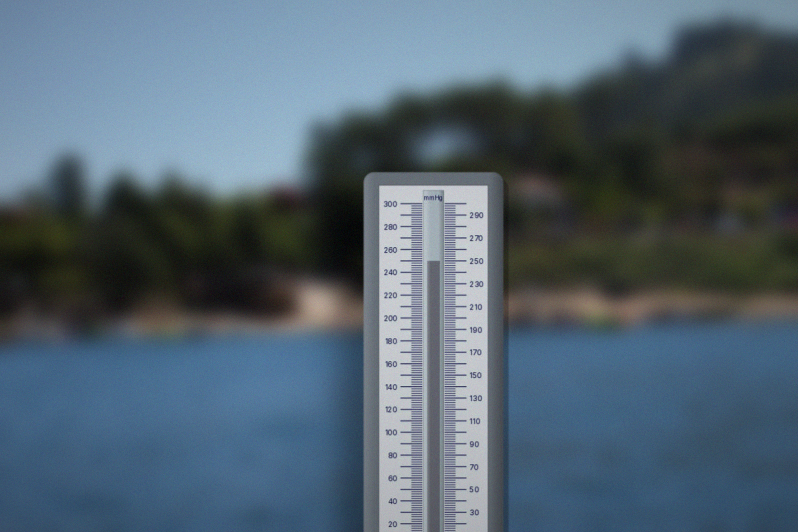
250 mmHg
